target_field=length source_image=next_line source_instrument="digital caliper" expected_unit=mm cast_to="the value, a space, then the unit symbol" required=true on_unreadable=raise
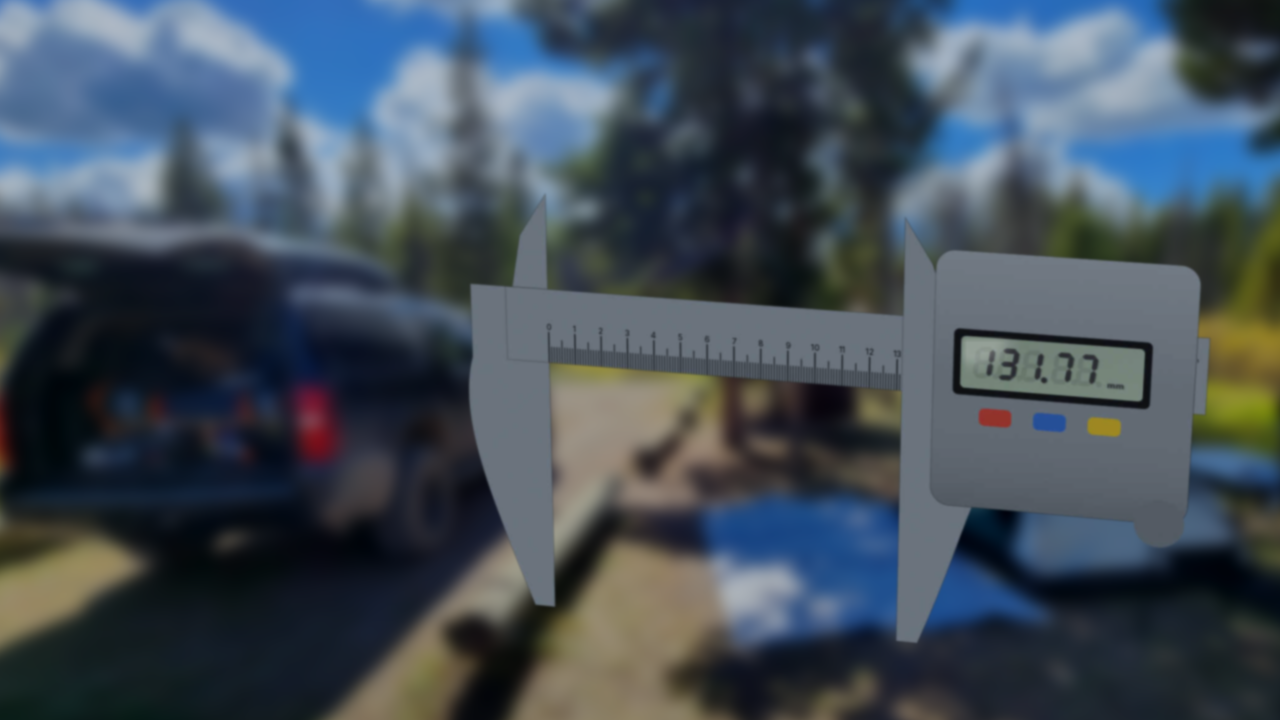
131.77 mm
